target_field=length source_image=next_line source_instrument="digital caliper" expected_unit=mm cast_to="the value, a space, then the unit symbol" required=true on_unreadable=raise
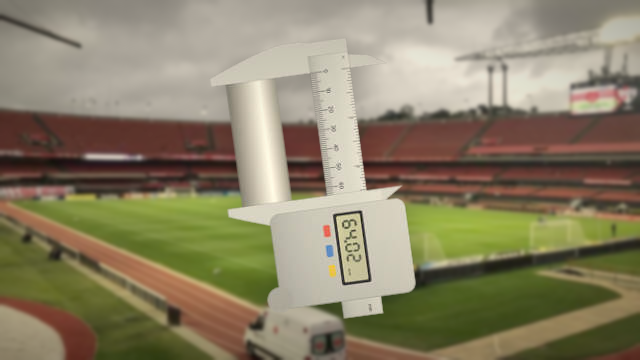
64.02 mm
